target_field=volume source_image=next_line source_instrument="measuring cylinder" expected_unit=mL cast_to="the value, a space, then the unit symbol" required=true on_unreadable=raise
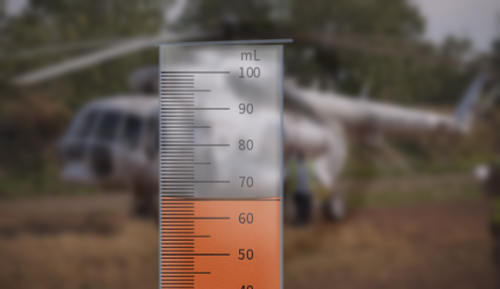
65 mL
